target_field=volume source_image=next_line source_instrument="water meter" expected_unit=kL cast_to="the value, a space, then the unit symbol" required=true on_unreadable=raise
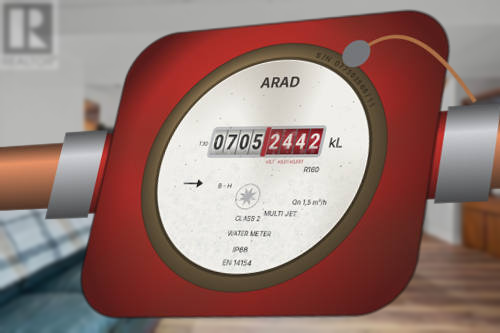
705.2442 kL
